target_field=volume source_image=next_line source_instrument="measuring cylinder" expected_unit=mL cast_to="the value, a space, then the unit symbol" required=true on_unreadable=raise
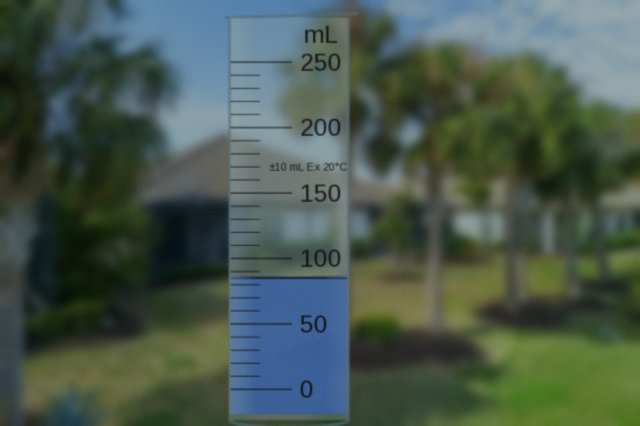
85 mL
